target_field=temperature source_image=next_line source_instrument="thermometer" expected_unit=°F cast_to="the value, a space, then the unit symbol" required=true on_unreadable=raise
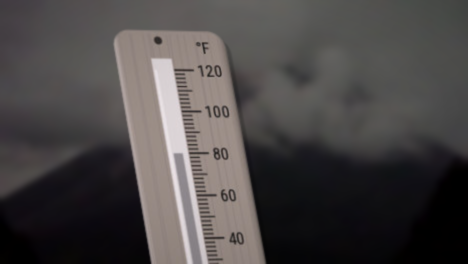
80 °F
